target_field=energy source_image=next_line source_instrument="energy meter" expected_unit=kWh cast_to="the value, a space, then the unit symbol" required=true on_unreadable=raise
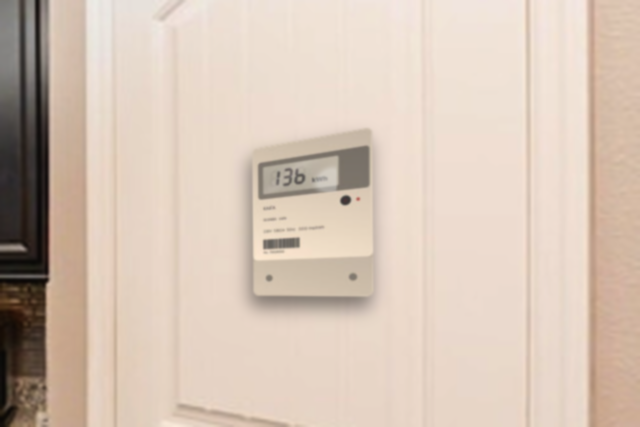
136 kWh
